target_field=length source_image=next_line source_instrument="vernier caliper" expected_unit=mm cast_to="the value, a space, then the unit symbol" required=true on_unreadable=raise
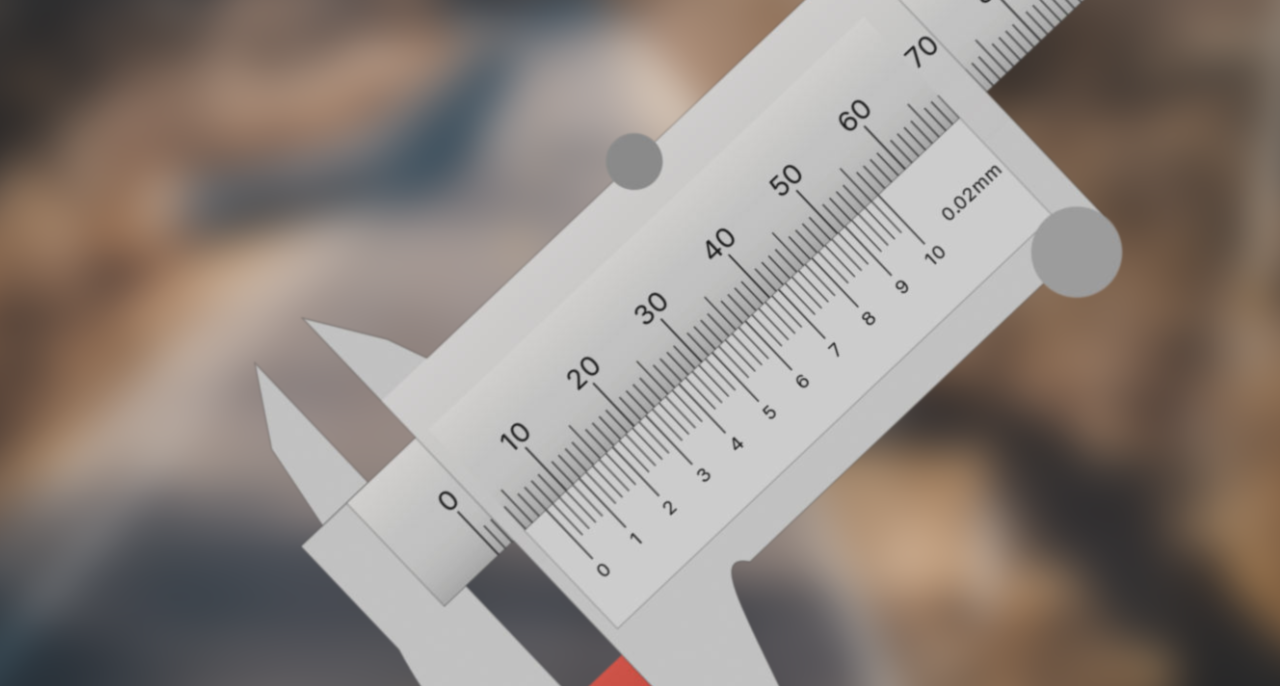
7.0 mm
